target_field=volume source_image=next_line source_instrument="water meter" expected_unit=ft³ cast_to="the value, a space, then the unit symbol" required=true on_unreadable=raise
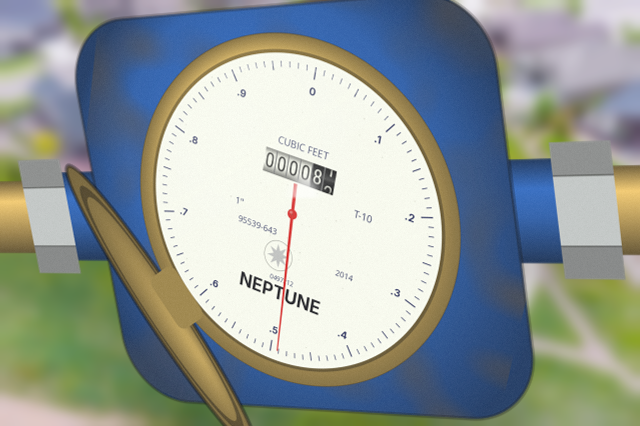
81.49 ft³
